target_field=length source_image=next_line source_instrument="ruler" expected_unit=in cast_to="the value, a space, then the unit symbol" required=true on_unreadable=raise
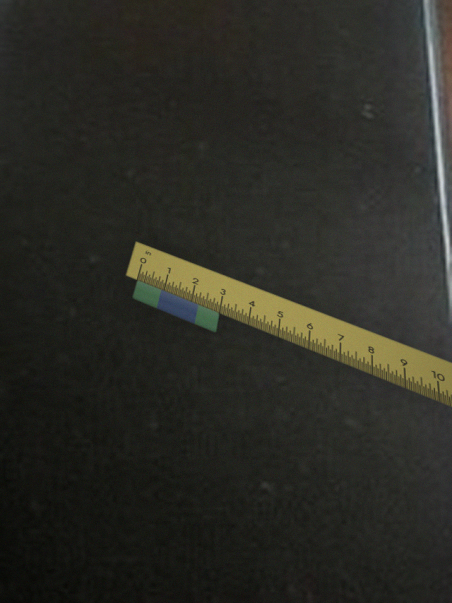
3 in
